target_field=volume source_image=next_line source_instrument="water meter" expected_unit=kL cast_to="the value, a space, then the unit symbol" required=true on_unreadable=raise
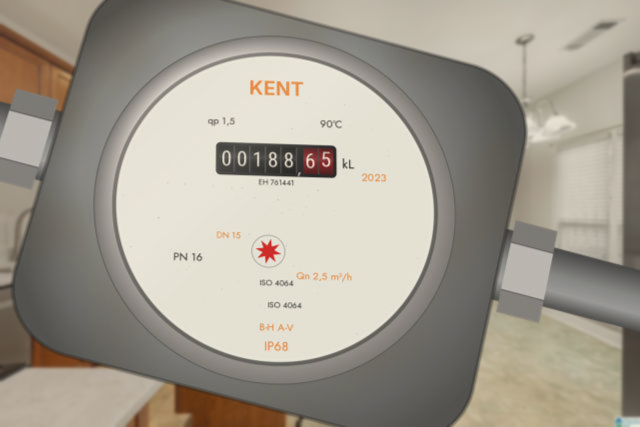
188.65 kL
